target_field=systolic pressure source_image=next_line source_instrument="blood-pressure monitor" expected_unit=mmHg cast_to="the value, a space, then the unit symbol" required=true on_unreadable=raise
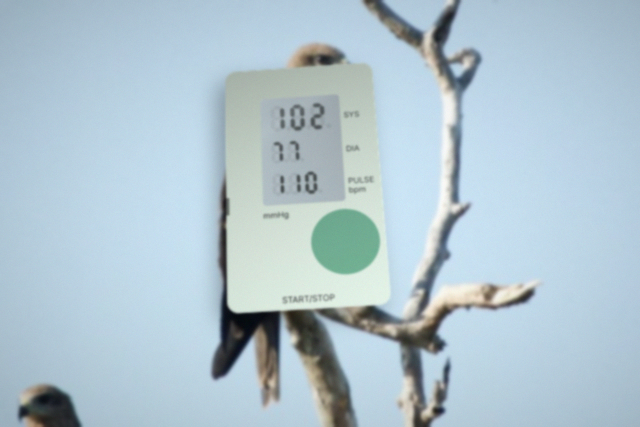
102 mmHg
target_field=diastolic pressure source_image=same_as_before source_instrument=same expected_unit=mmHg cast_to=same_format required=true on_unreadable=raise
77 mmHg
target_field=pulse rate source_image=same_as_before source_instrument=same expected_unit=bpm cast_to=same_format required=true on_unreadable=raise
110 bpm
